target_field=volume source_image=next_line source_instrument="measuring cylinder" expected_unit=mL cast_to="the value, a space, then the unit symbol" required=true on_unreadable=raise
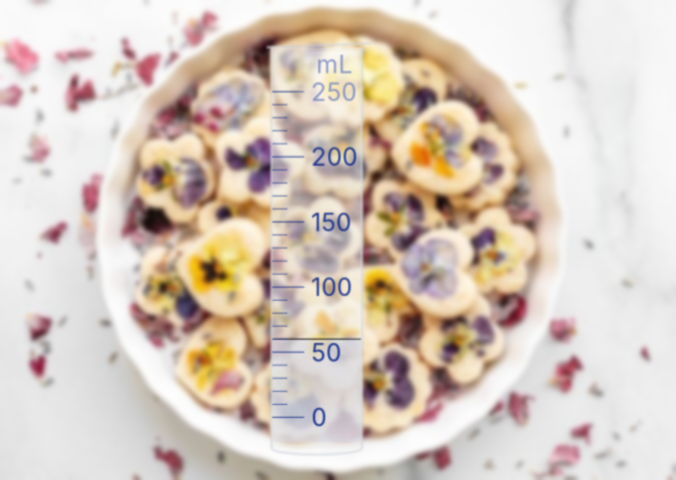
60 mL
